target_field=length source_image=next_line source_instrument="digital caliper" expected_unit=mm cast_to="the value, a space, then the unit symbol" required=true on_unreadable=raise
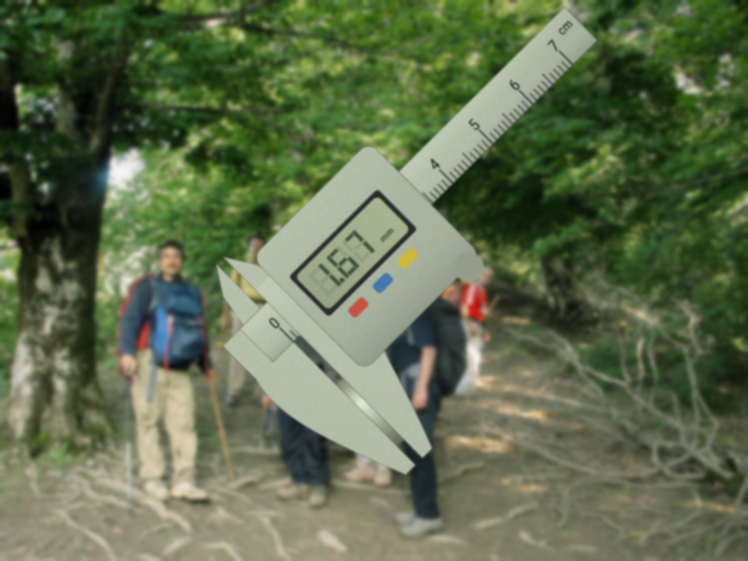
1.67 mm
